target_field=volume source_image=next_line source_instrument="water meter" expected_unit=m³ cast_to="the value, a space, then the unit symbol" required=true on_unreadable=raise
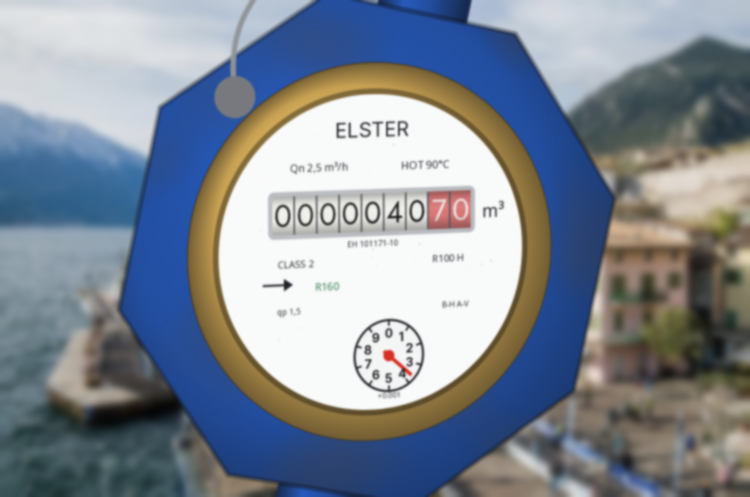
40.703 m³
